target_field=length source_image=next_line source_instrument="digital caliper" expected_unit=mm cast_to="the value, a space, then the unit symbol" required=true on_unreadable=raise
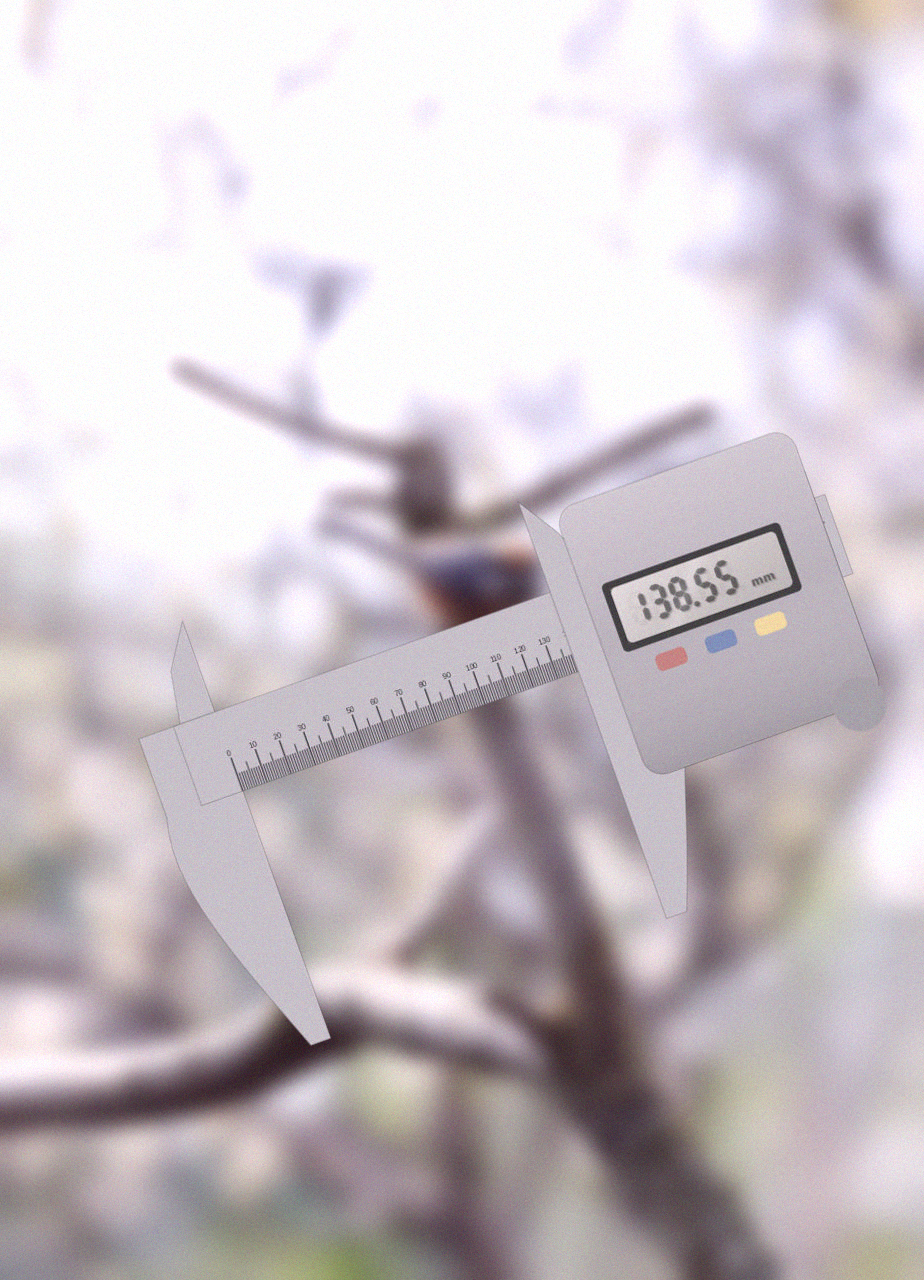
138.55 mm
